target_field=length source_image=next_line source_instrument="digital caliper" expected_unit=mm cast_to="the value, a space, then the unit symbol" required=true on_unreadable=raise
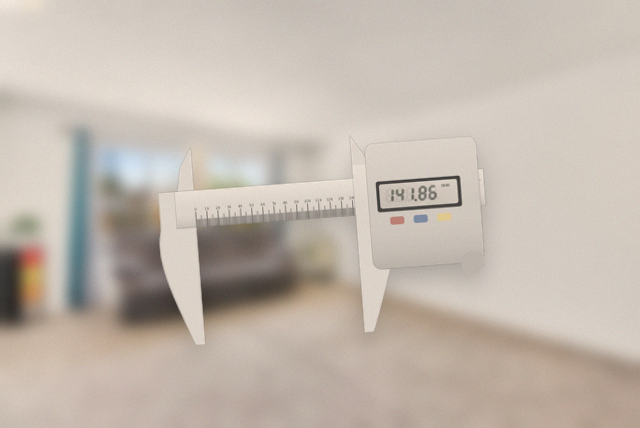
141.86 mm
